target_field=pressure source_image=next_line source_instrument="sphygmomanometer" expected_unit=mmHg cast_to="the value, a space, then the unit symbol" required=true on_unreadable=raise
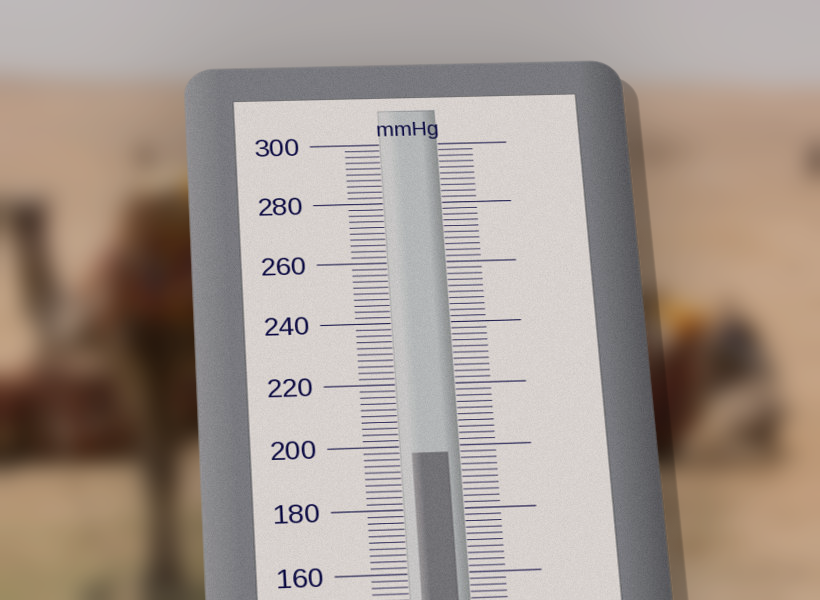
198 mmHg
